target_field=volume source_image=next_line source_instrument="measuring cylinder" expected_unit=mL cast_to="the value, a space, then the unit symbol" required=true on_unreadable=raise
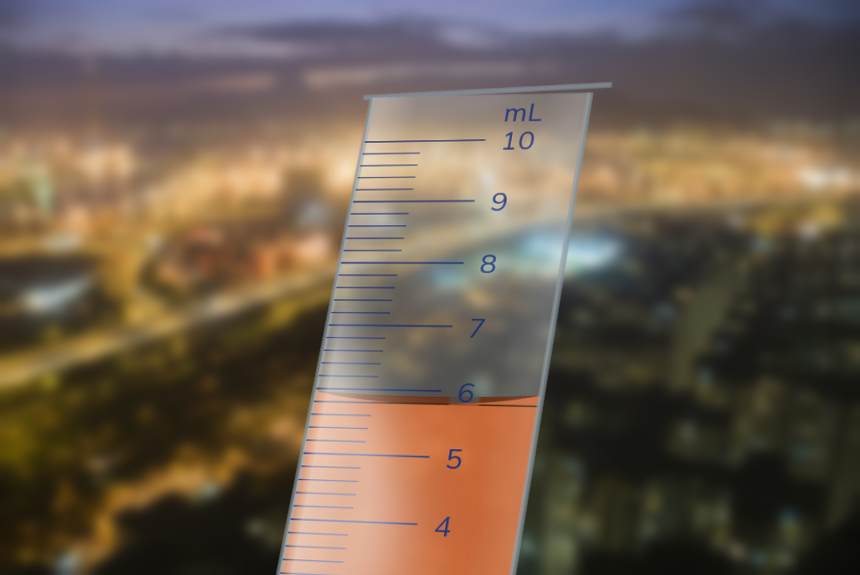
5.8 mL
